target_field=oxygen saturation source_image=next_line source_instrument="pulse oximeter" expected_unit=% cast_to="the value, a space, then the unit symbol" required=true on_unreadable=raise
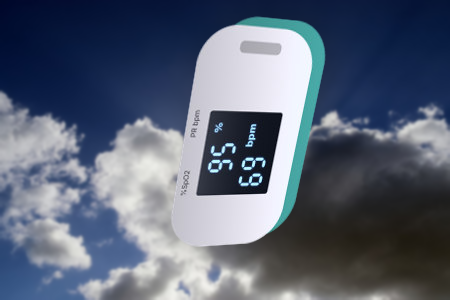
95 %
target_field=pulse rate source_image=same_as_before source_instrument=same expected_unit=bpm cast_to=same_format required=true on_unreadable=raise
69 bpm
